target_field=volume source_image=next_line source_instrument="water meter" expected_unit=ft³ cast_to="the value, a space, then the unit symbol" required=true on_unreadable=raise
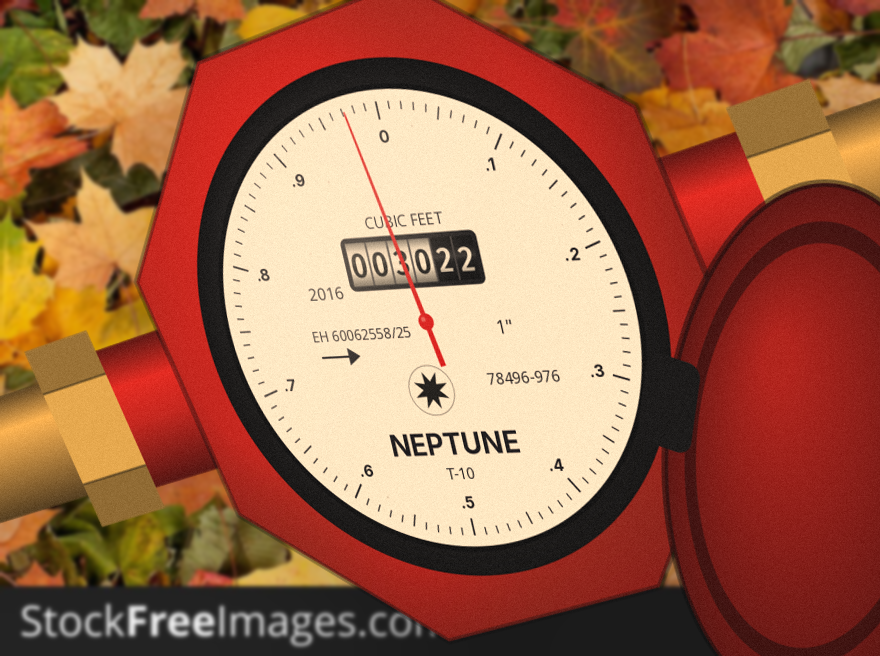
3021.97 ft³
